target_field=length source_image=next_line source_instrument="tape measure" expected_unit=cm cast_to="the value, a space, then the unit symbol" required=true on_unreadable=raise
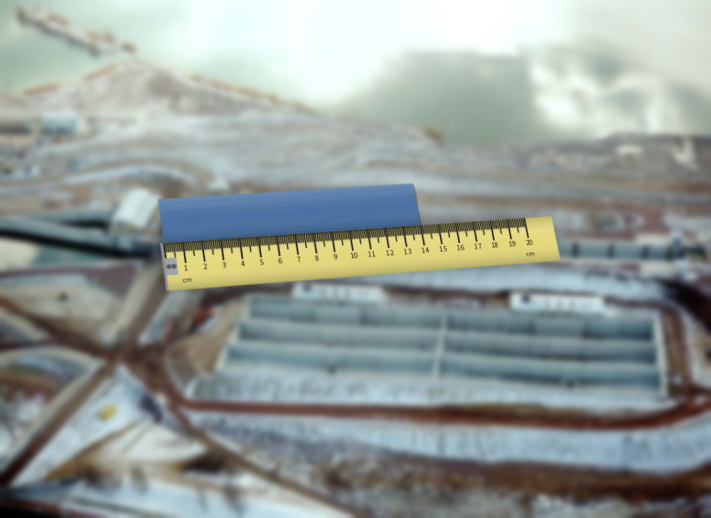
14 cm
